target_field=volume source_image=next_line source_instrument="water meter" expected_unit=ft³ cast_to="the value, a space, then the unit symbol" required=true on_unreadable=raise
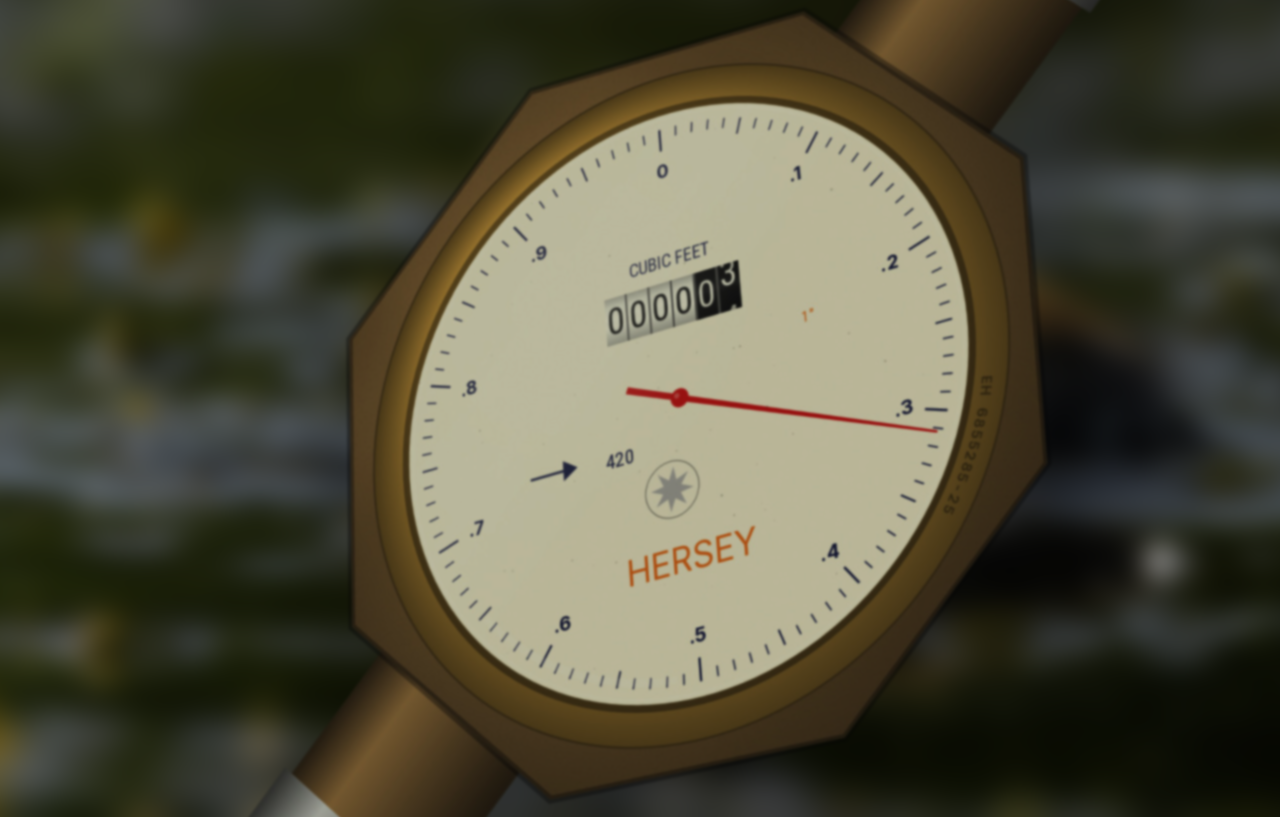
3.31 ft³
